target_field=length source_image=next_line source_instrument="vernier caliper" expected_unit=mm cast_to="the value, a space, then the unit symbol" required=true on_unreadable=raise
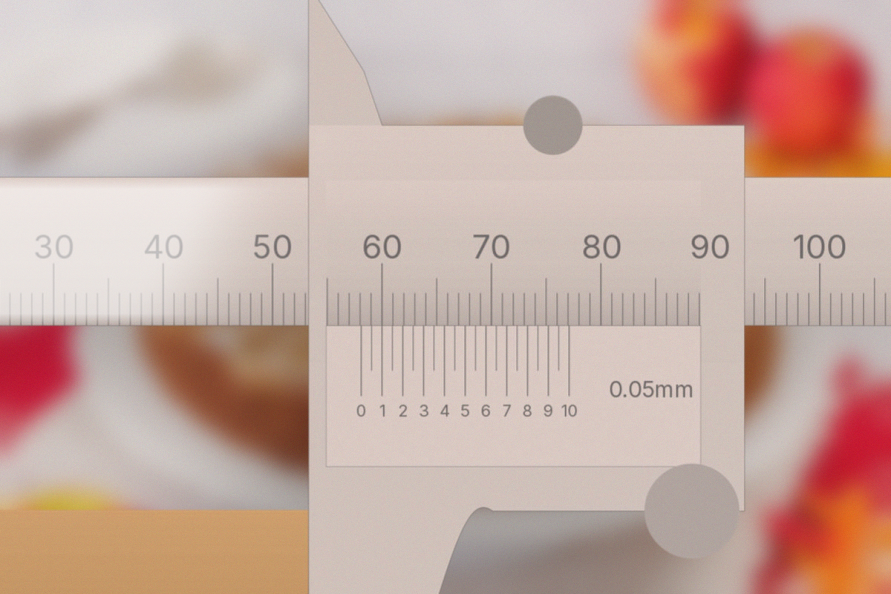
58.1 mm
